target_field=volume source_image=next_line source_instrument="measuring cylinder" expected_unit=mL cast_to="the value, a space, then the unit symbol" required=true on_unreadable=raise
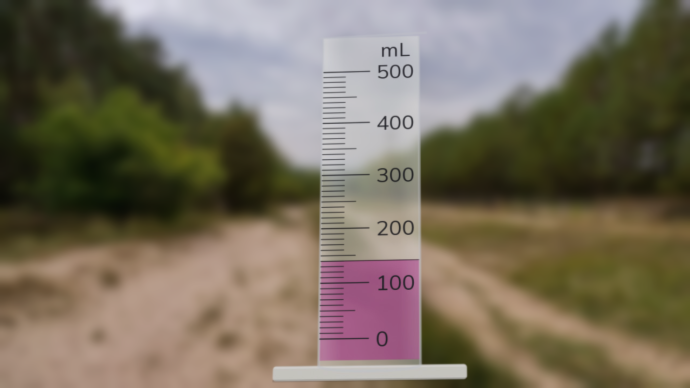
140 mL
